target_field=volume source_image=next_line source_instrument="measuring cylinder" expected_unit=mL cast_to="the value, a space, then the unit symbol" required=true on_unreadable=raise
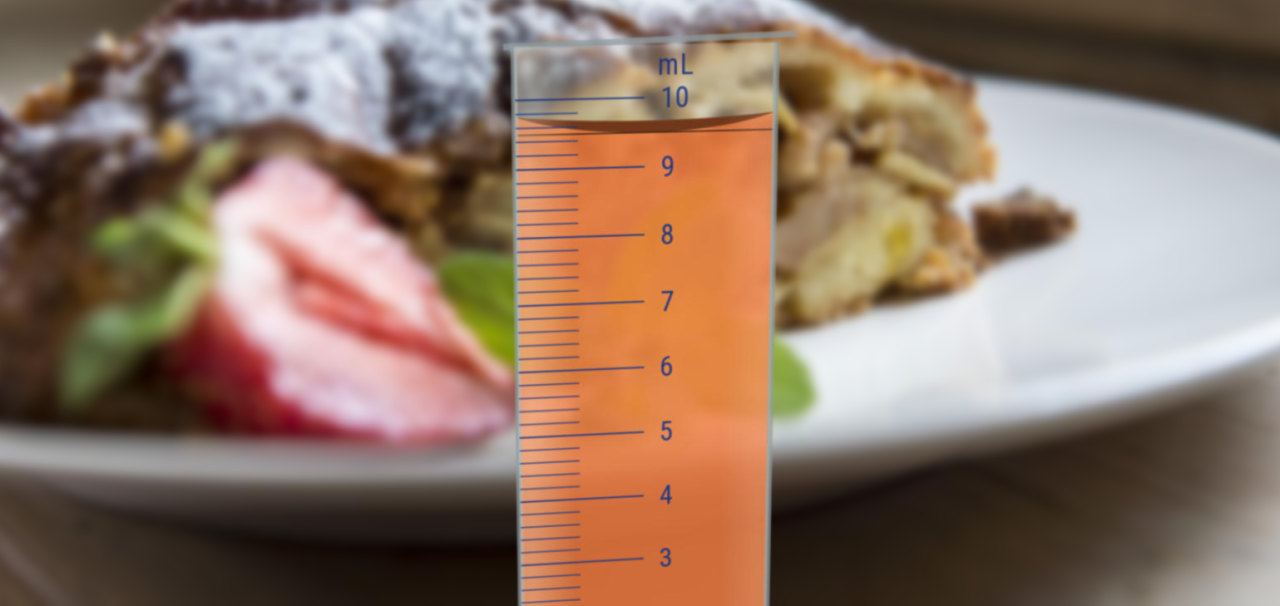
9.5 mL
